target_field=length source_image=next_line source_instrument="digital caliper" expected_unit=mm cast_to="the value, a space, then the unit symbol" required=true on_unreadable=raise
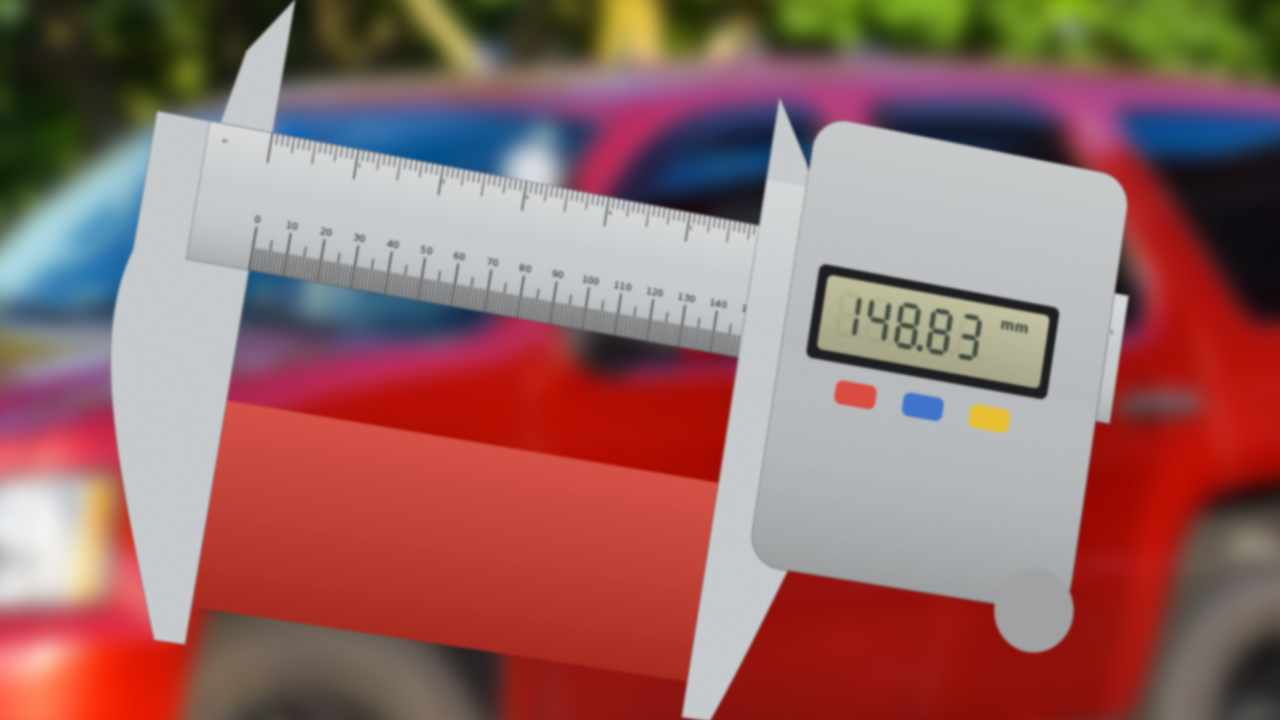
148.83 mm
